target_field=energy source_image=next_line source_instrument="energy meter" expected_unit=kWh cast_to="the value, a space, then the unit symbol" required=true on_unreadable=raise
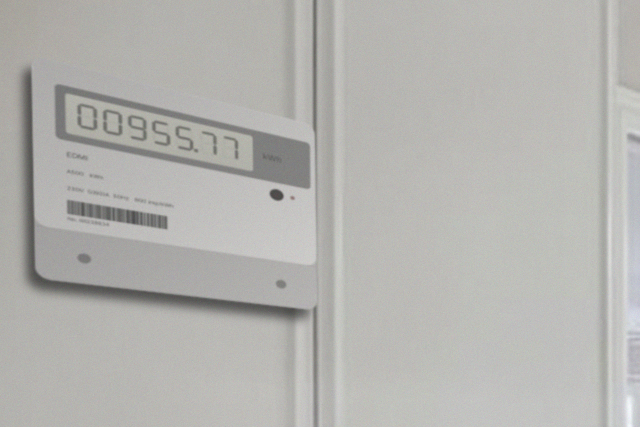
955.77 kWh
